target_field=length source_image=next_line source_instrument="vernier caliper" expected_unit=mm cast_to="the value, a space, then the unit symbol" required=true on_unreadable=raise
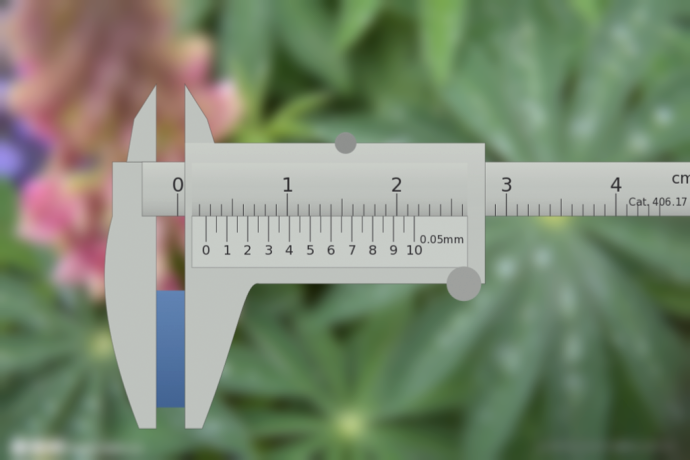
2.6 mm
